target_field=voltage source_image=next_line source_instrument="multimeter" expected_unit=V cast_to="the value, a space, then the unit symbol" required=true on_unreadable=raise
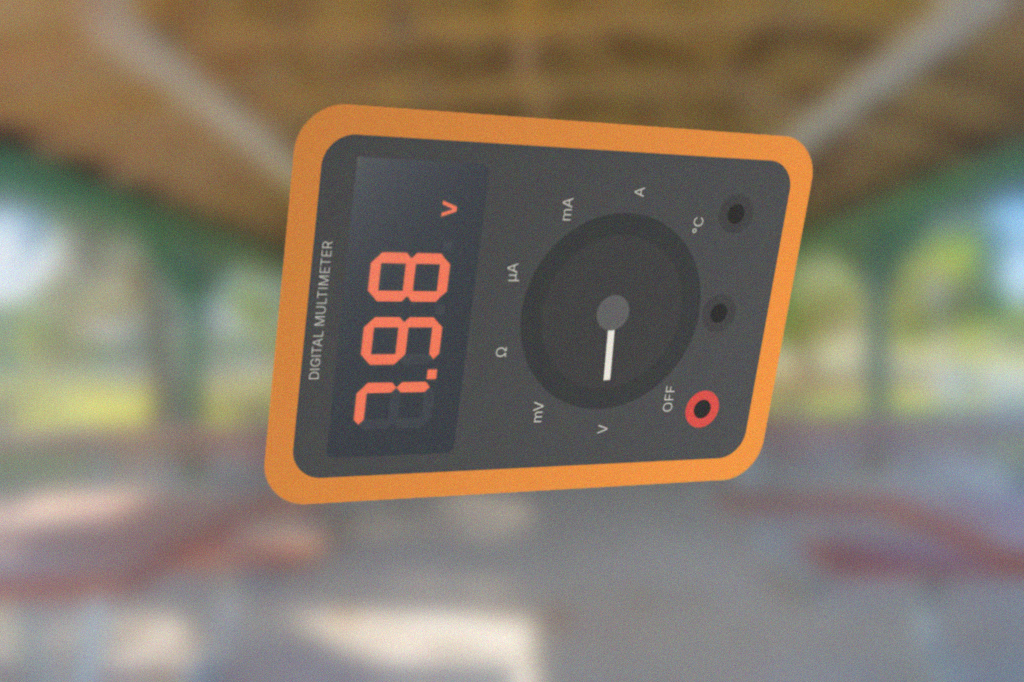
7.98 V
